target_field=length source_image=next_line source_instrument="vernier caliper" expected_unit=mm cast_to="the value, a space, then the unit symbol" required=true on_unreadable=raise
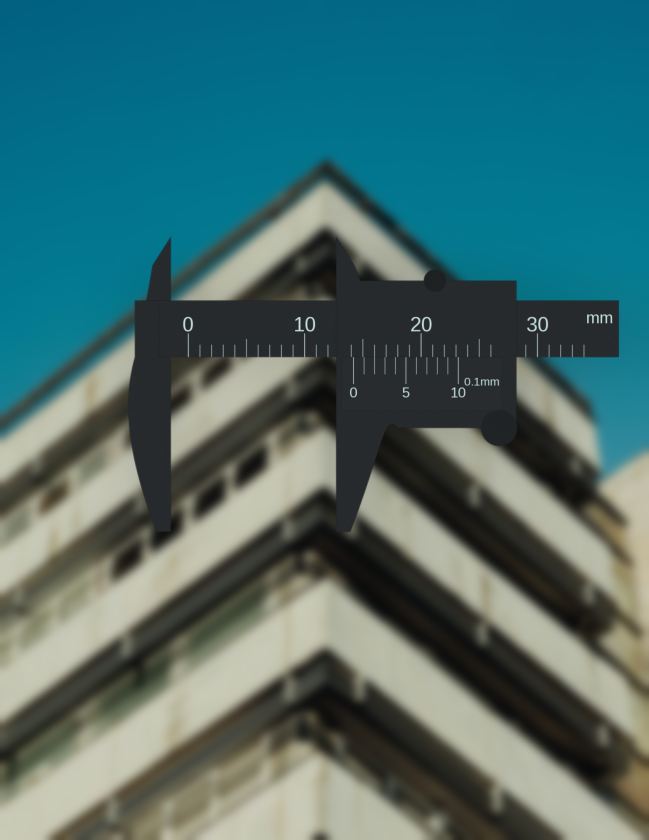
14.2 mm
